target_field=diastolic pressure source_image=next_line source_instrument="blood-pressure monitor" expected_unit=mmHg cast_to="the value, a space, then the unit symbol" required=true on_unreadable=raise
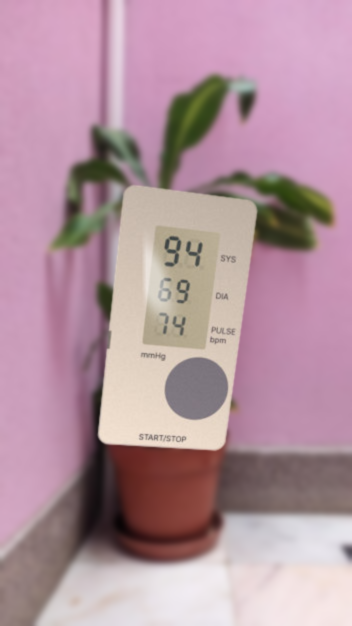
69 mmHg
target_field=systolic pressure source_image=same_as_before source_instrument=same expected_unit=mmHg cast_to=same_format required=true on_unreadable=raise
94 mmHg
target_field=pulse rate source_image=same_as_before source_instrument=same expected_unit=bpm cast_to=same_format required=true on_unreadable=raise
74 bpm
